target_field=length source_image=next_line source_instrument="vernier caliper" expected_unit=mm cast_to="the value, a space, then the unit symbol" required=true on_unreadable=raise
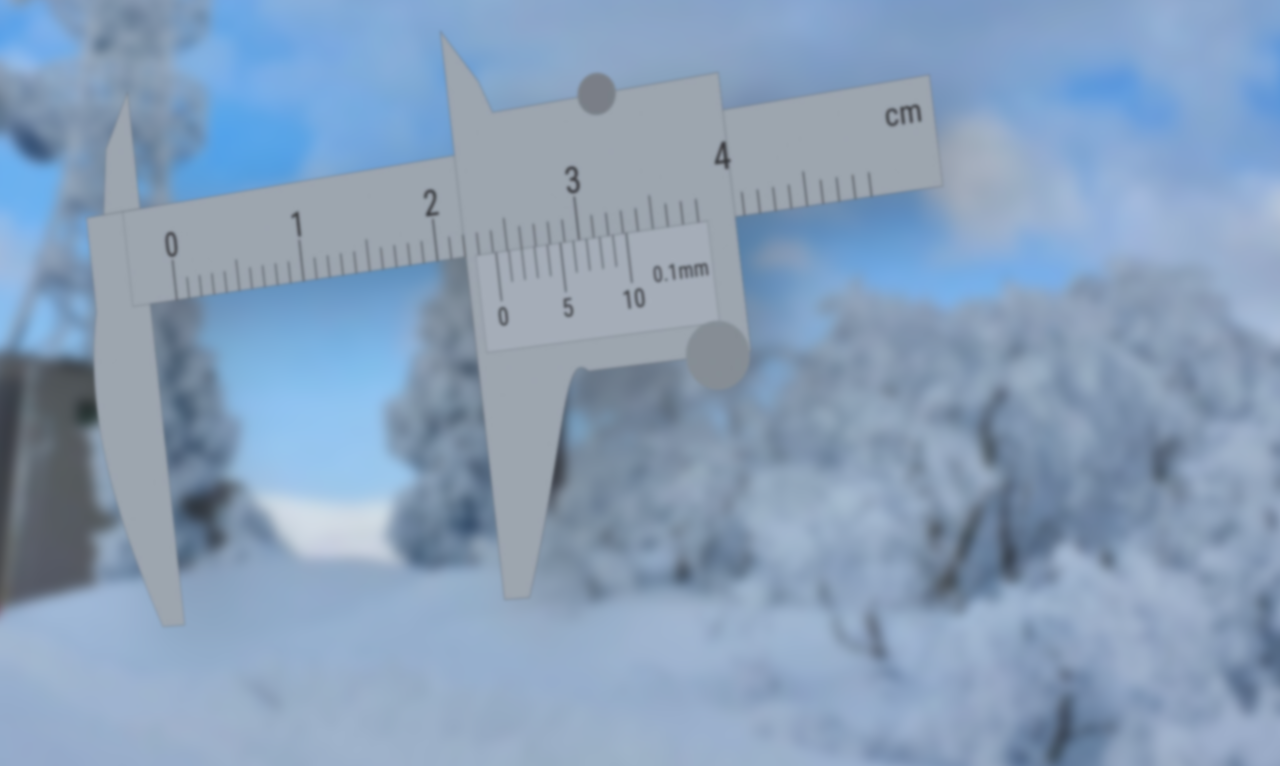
24.2 mm
